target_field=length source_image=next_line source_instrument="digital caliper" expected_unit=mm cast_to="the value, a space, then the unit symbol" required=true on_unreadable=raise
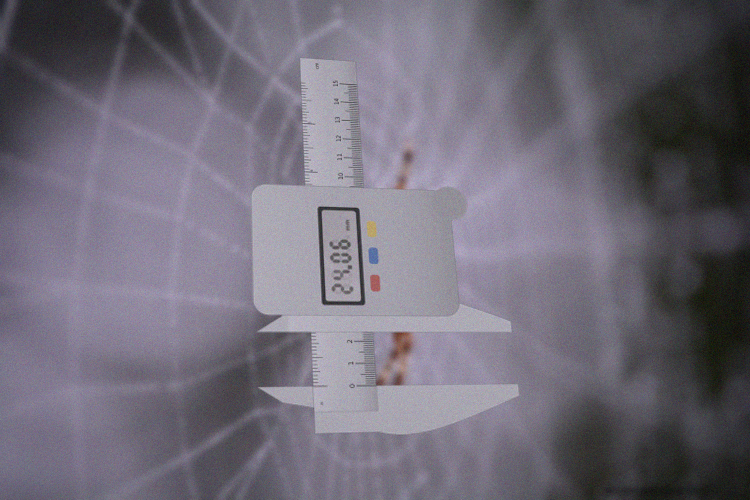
24.06 mm
